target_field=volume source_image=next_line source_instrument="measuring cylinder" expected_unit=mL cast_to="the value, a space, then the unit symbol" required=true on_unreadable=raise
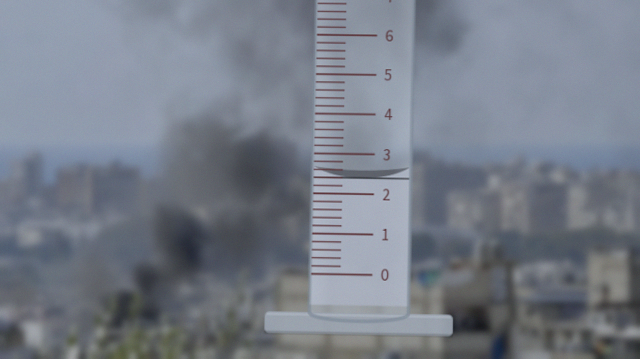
2.4 mL
